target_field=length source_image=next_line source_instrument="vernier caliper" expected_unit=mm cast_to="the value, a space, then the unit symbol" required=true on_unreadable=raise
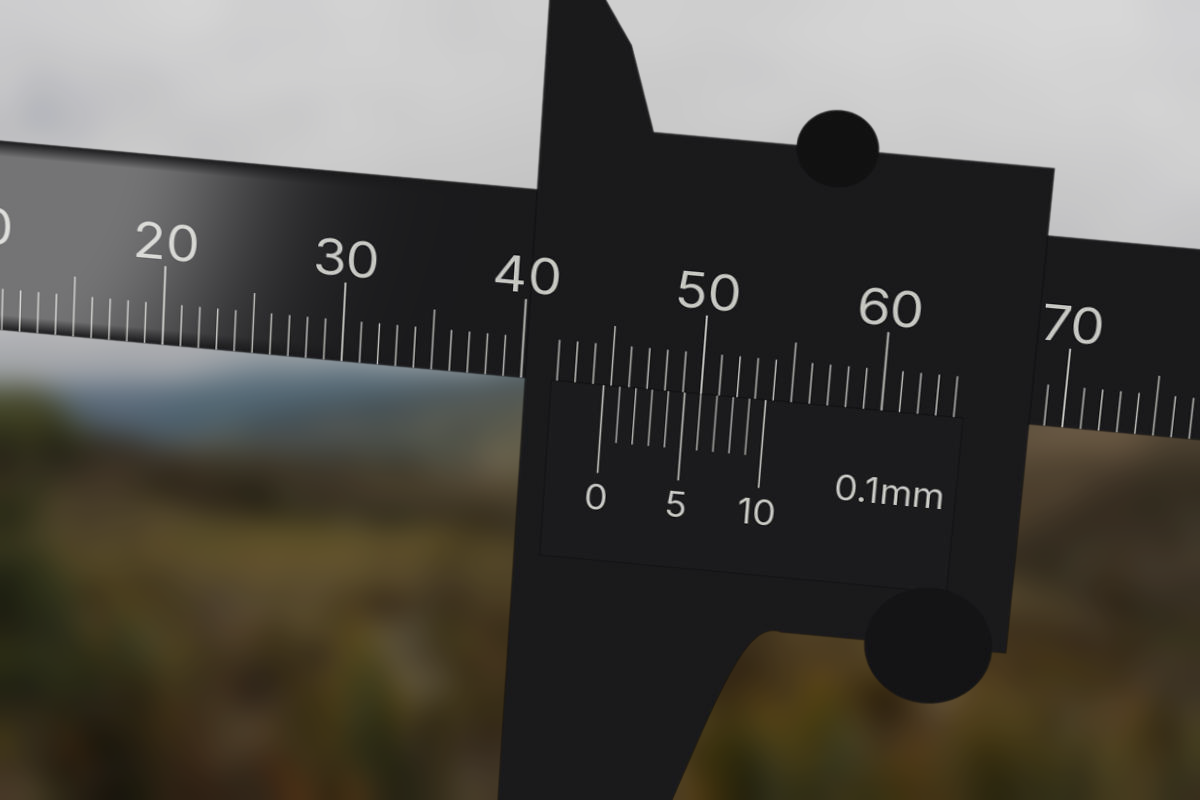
44.6 mm
